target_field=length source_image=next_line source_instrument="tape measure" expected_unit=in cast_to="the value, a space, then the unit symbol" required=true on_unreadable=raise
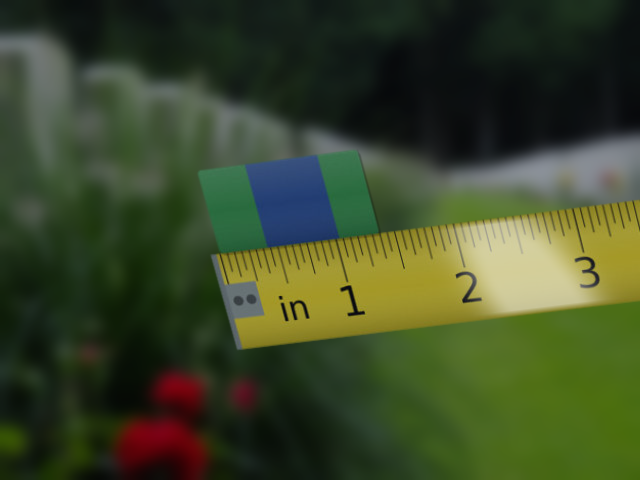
1.375 in
